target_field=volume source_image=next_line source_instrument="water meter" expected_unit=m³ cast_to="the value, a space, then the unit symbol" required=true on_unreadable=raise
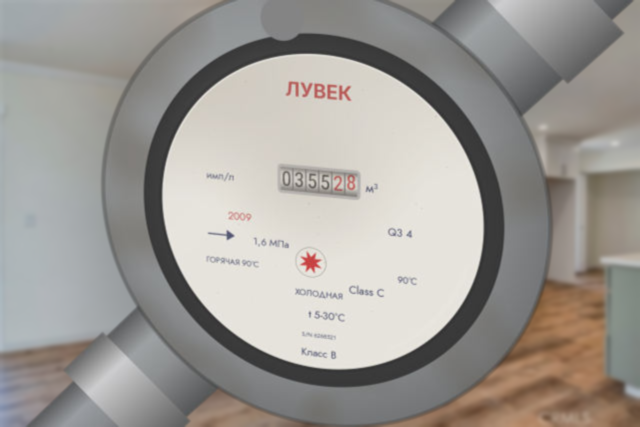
355.28 m³
